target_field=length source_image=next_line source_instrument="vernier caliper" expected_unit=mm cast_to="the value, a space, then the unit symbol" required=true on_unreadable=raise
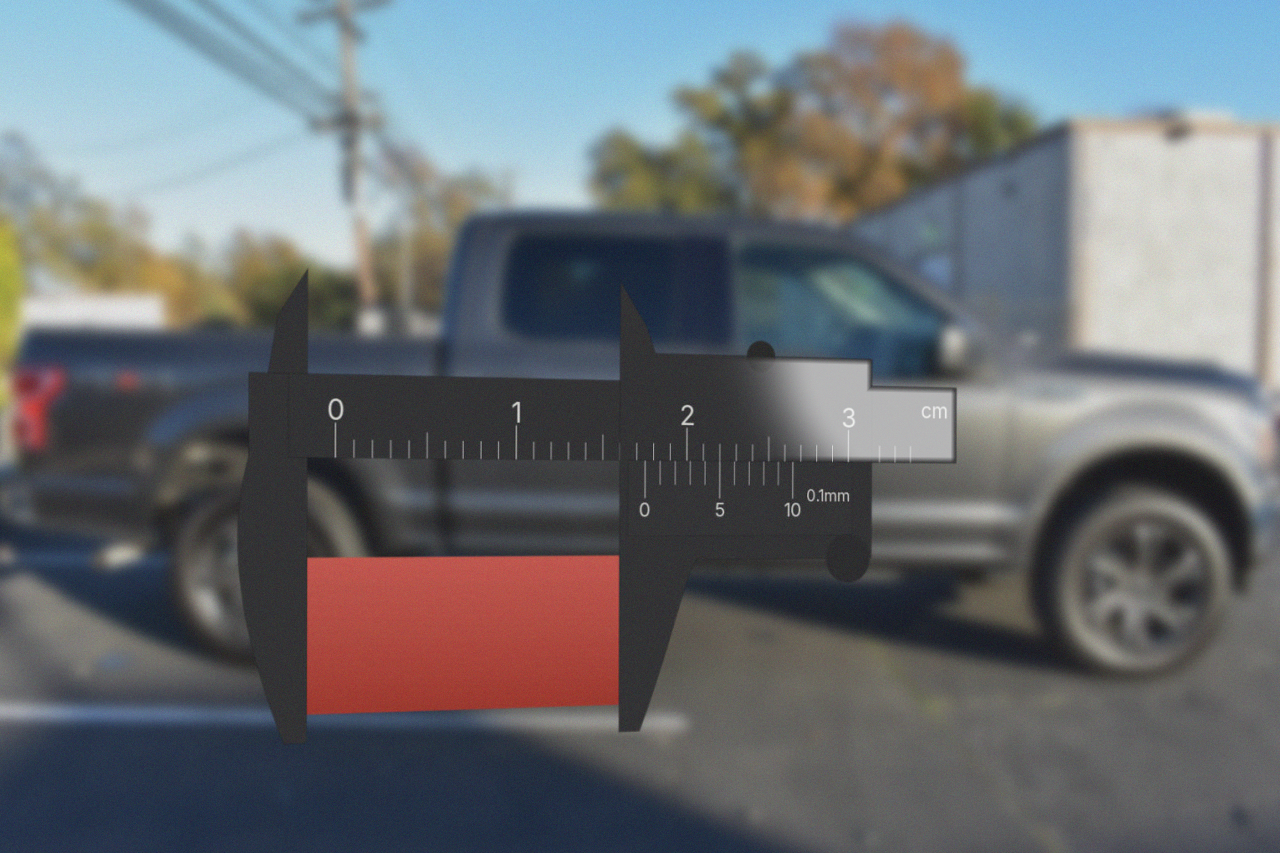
17.5 mm
